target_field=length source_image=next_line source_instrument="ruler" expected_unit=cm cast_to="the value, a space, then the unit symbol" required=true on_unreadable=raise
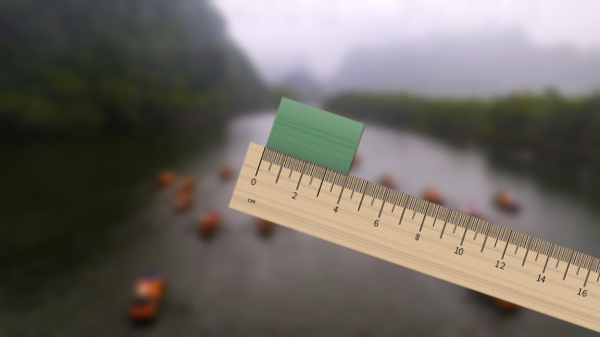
4 cm
